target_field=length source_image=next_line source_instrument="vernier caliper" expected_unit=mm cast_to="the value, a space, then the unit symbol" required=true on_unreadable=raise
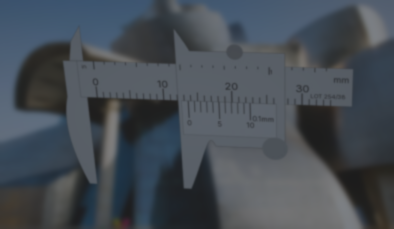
13.6 mm
